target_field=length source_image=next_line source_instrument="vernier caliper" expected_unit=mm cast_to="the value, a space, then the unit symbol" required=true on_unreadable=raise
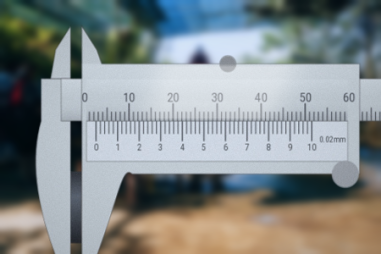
2.5 mm
